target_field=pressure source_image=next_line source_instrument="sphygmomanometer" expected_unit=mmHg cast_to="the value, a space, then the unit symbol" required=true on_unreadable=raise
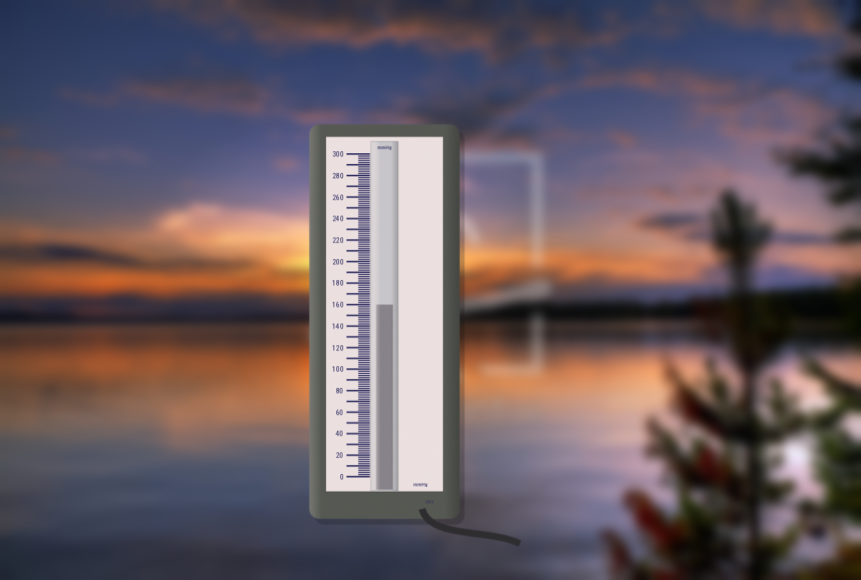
160 mmHg
